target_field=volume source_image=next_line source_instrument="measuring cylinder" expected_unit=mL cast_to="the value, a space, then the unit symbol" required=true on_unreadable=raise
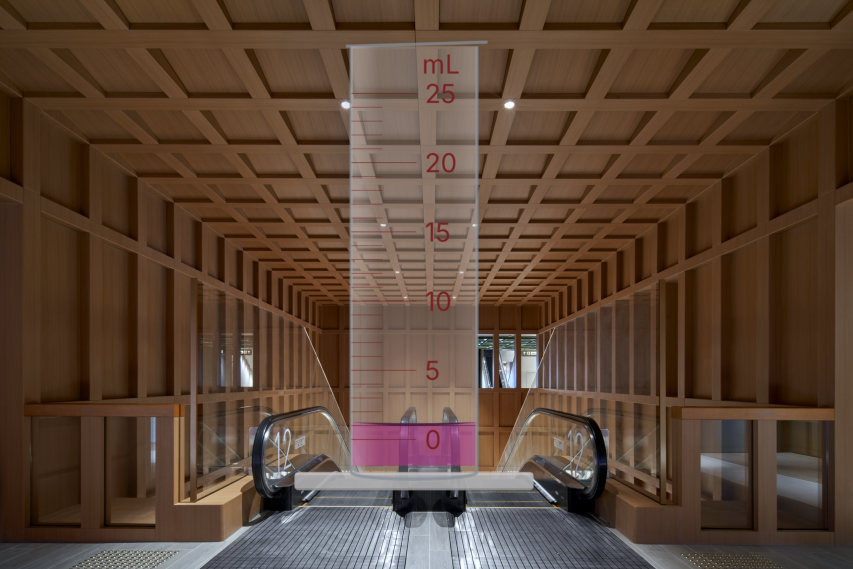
1 mL
